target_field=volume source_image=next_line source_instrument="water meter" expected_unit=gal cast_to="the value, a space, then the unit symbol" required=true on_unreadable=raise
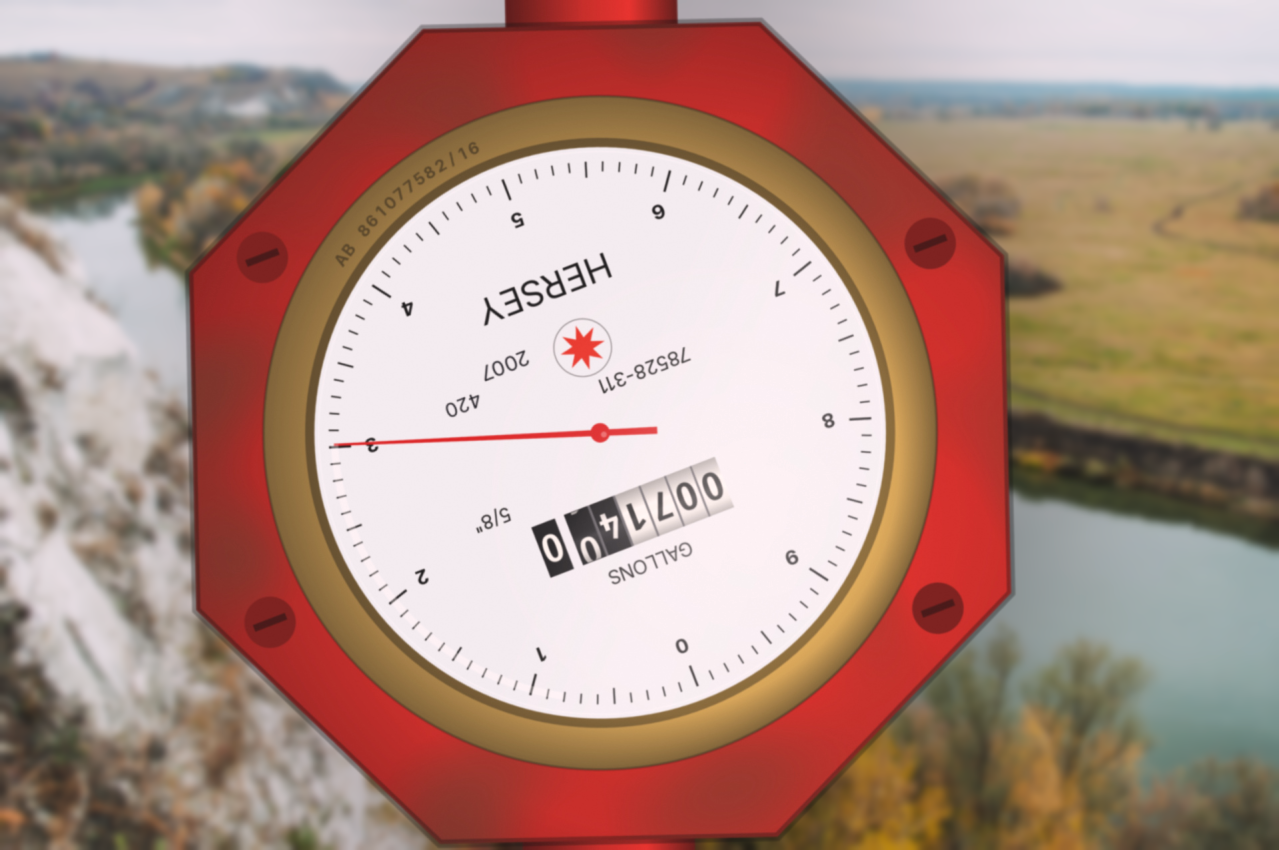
71403.0 gal
